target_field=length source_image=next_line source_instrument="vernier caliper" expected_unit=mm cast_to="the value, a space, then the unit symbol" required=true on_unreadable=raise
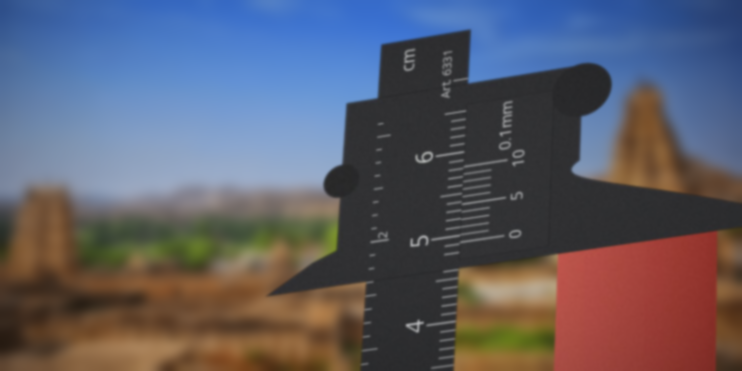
49.2 mm
